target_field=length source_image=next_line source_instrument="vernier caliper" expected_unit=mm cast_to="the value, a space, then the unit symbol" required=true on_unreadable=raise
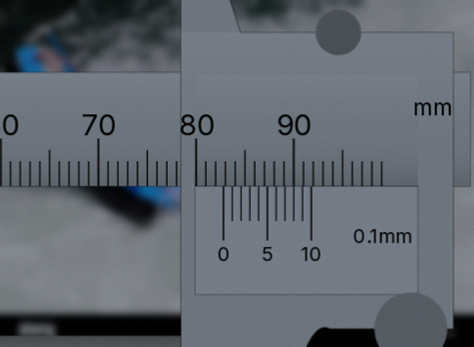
82.8 mm
